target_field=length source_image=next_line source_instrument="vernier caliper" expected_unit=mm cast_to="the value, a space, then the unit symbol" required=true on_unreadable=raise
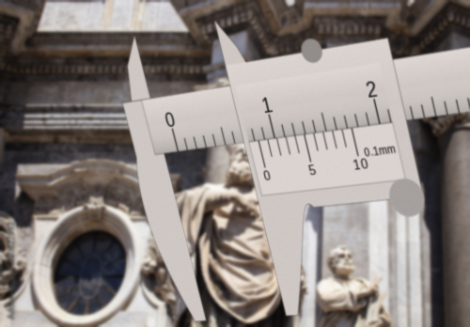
8.4 mm
